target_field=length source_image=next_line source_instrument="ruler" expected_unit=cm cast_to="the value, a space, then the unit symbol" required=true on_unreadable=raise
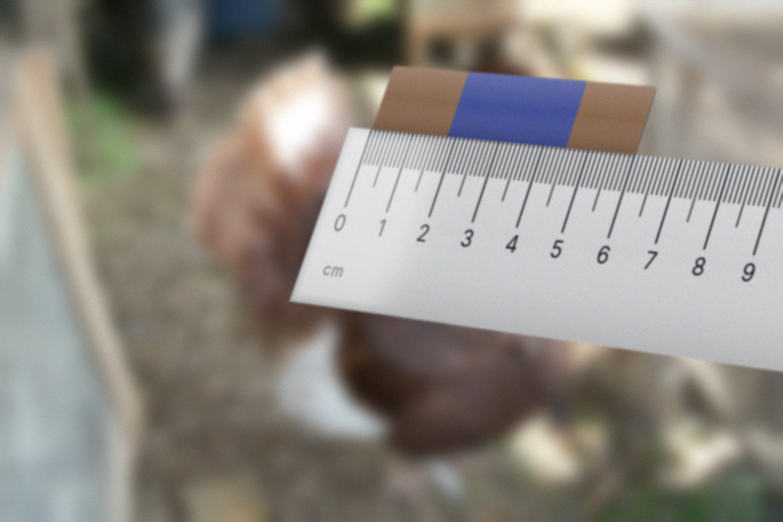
6 cm
